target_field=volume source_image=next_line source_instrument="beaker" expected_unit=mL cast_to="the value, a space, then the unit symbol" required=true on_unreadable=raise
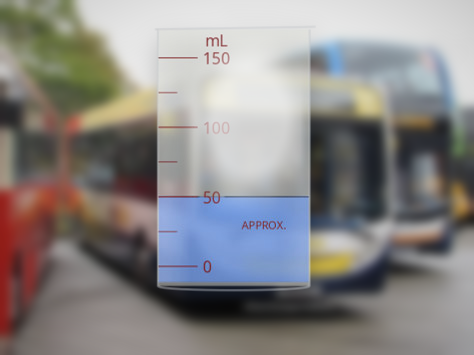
50 mL
